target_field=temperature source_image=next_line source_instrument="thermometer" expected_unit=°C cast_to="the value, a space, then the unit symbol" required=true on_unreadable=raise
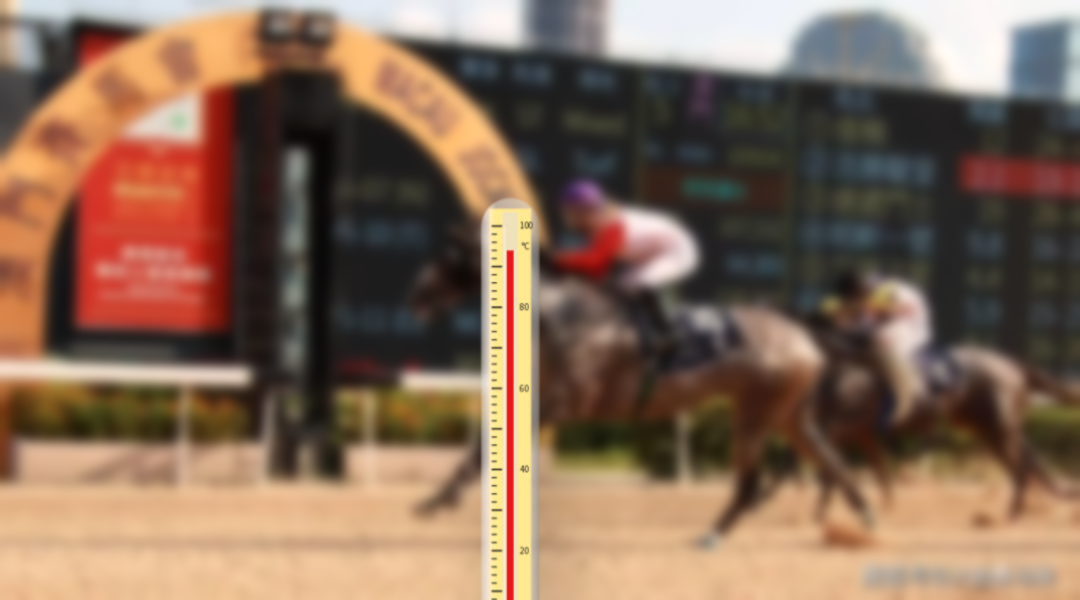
94 °C
